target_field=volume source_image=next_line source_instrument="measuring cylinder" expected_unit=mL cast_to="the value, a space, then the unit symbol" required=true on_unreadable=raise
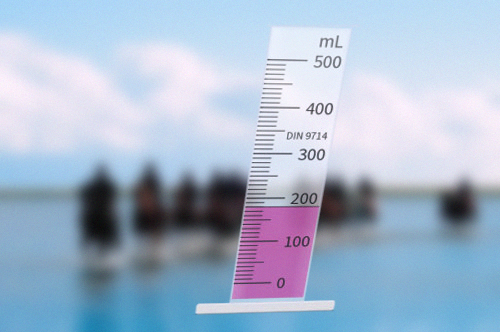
180 mL
